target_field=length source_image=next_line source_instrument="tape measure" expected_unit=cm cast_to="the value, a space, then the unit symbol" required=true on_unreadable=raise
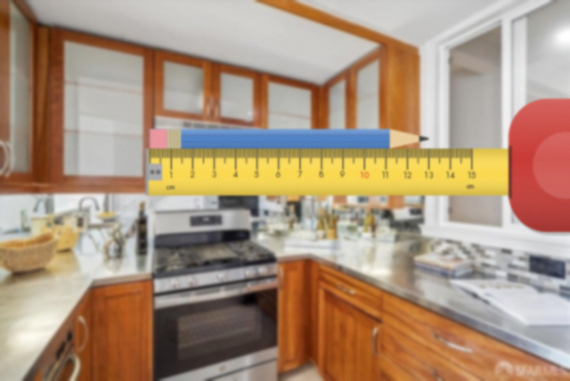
13 cm
